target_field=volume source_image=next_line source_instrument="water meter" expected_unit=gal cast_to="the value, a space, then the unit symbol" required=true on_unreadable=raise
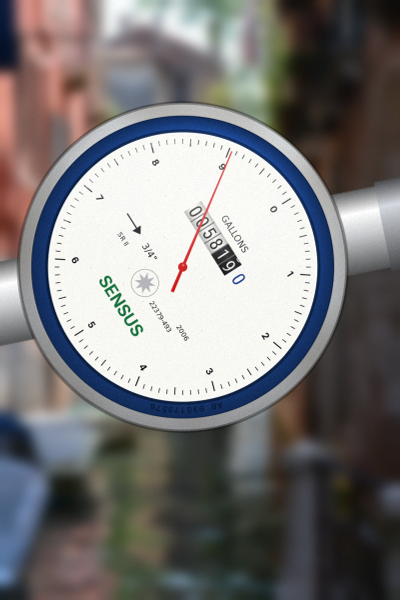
58189.0 gal
